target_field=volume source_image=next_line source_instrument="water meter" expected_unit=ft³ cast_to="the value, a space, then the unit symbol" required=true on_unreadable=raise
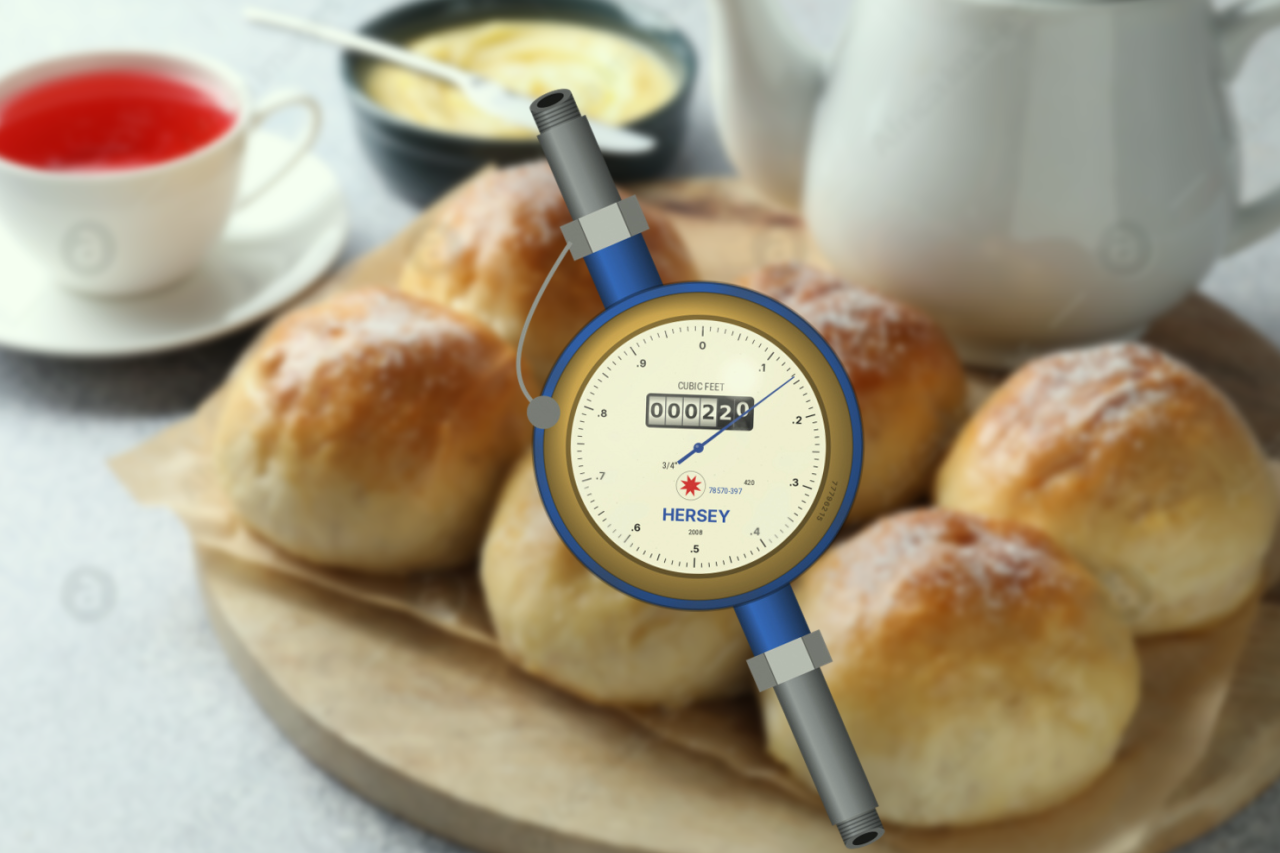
220.14 ft³
